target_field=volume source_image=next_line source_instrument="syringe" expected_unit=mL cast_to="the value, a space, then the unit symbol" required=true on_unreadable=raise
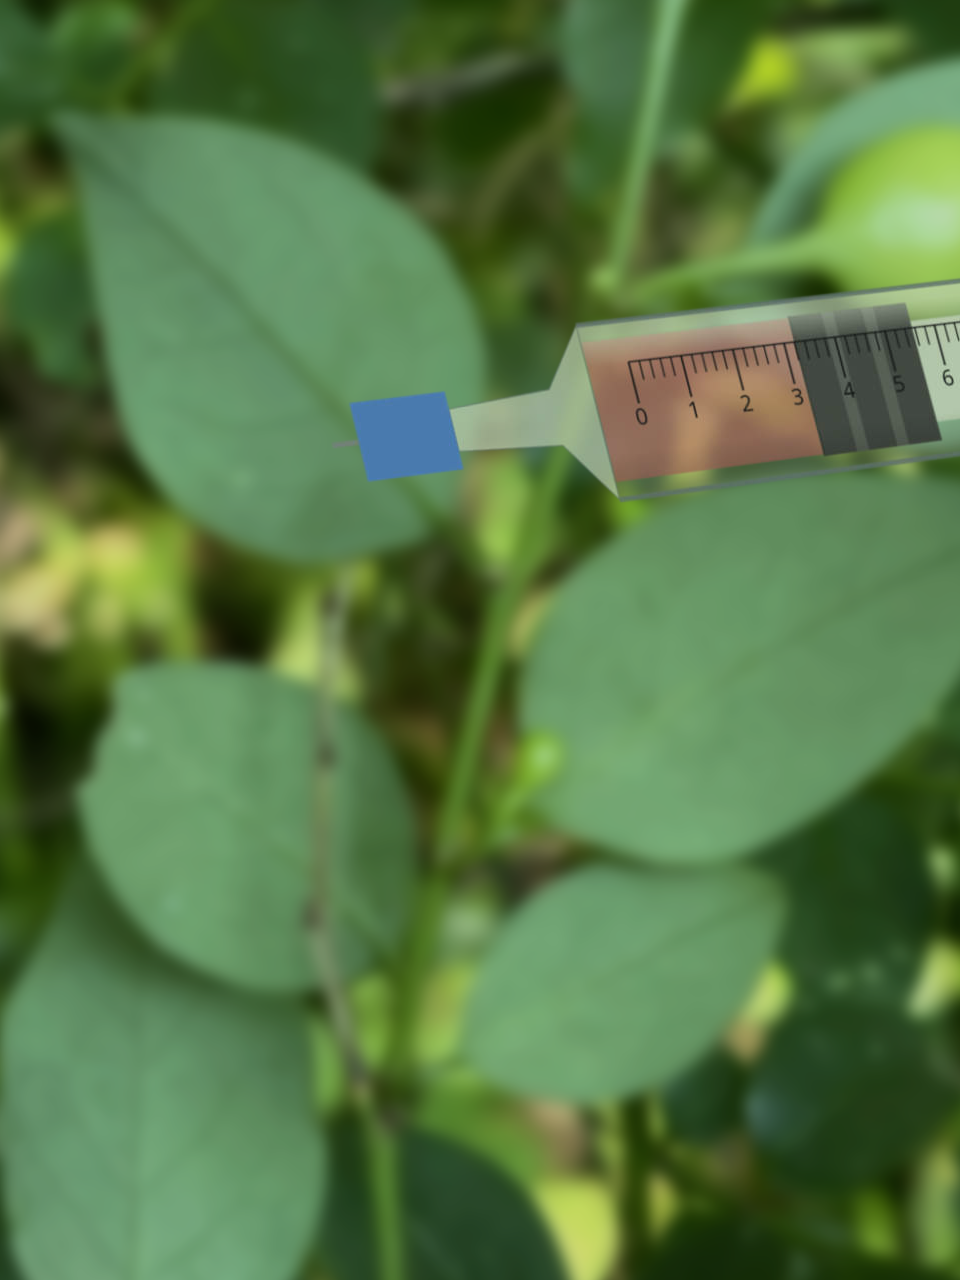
3.2 mL
